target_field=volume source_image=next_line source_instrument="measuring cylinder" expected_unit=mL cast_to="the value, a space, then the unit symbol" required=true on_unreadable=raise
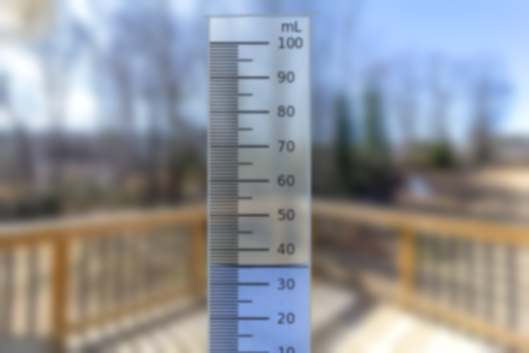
35 mL
